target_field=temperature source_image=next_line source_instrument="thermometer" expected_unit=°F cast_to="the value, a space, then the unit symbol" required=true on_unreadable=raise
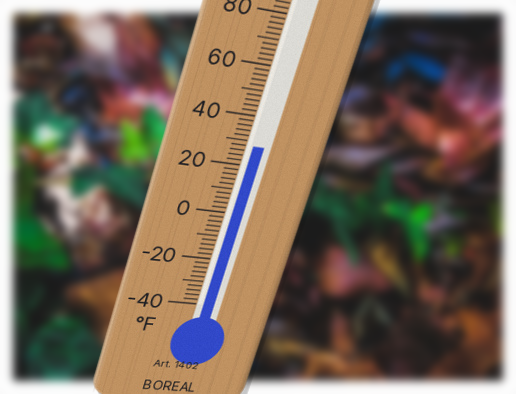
28 °F
